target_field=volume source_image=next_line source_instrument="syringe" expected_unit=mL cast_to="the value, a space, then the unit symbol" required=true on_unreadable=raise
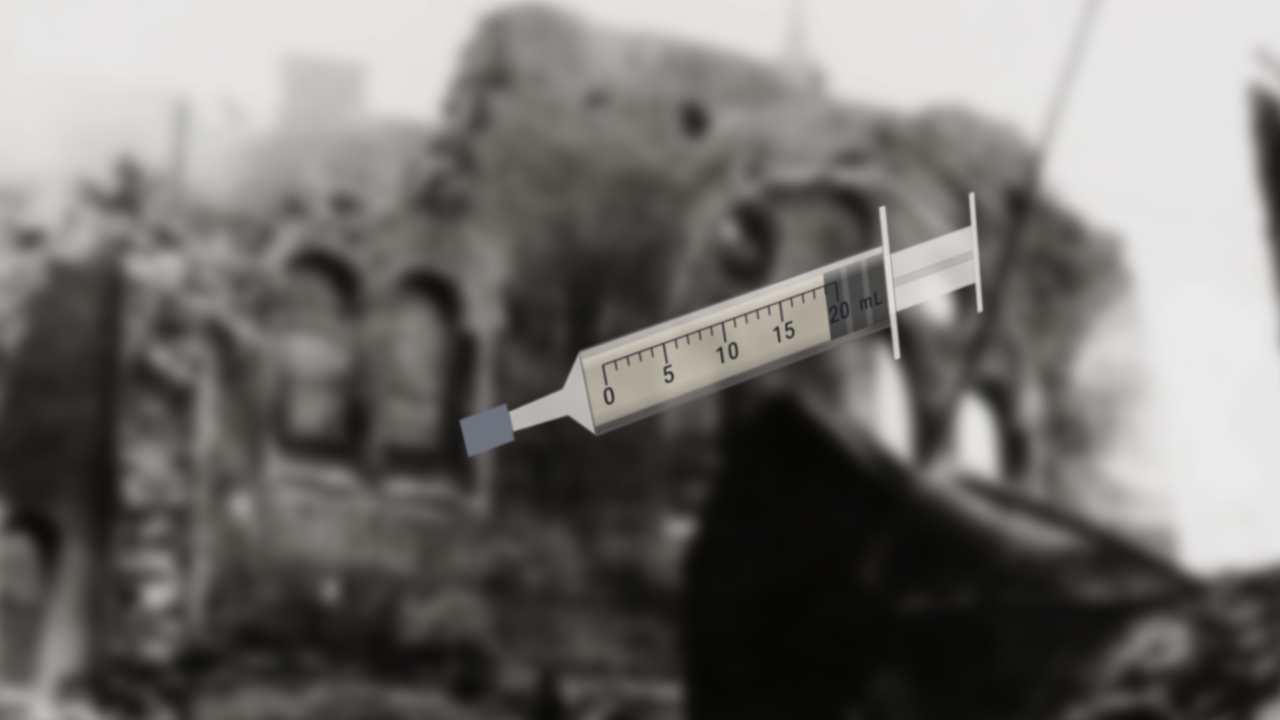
19 mL
